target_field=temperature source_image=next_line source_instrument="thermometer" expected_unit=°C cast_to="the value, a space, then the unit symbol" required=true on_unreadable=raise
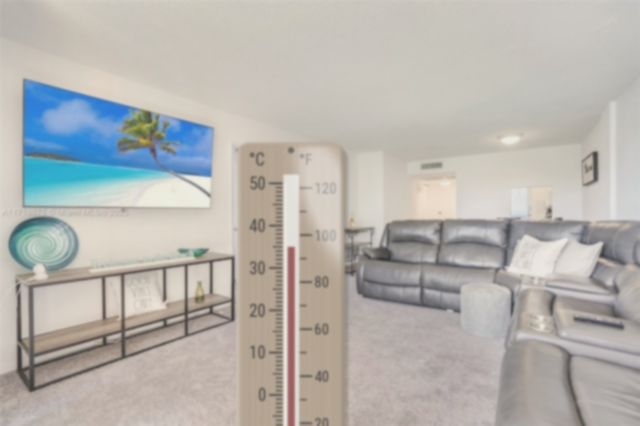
35 °C
